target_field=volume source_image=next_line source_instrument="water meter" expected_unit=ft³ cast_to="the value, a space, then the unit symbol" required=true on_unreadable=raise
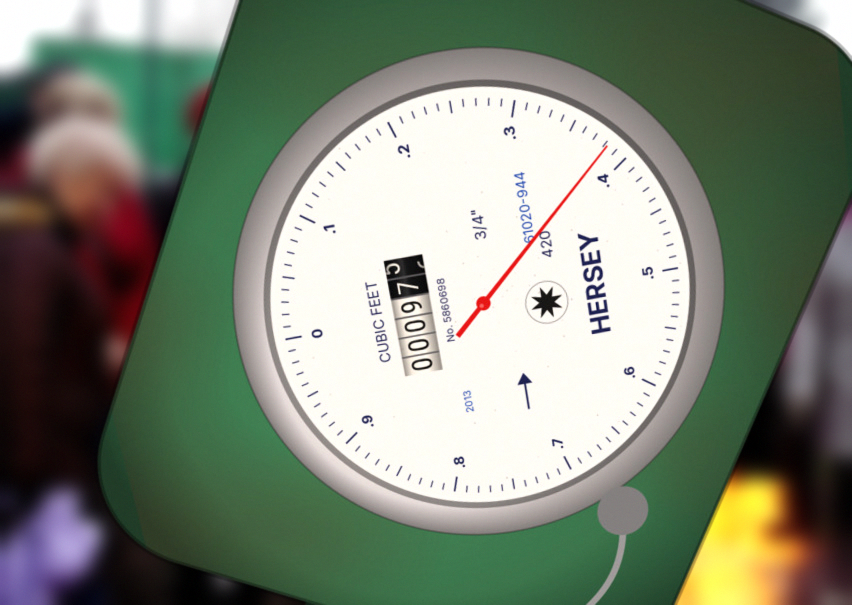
975.38 ft³
